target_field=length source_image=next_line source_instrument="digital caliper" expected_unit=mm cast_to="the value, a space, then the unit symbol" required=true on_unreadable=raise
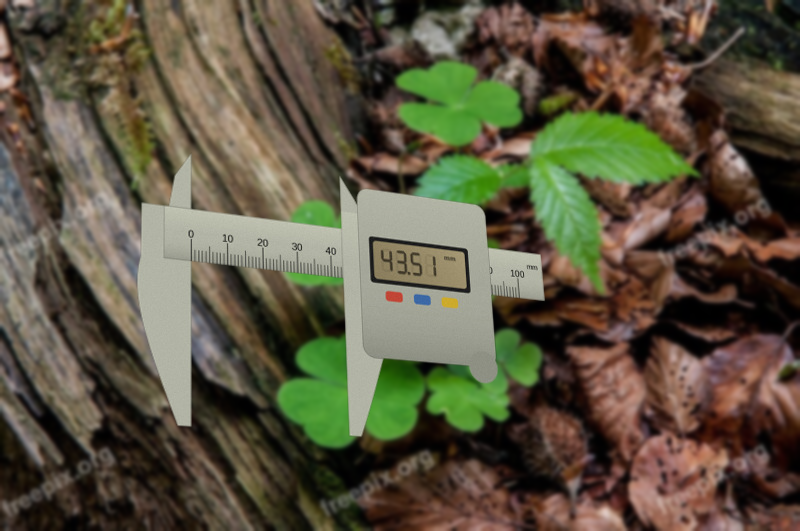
43.51 mm
